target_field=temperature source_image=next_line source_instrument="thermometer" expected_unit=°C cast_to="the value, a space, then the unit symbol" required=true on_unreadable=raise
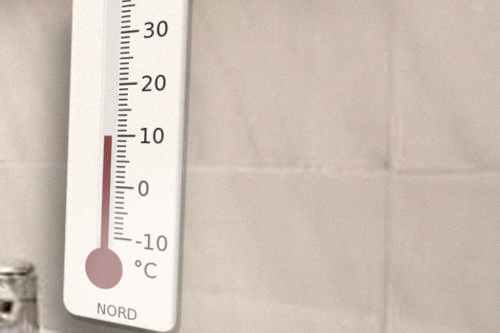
10 °C
